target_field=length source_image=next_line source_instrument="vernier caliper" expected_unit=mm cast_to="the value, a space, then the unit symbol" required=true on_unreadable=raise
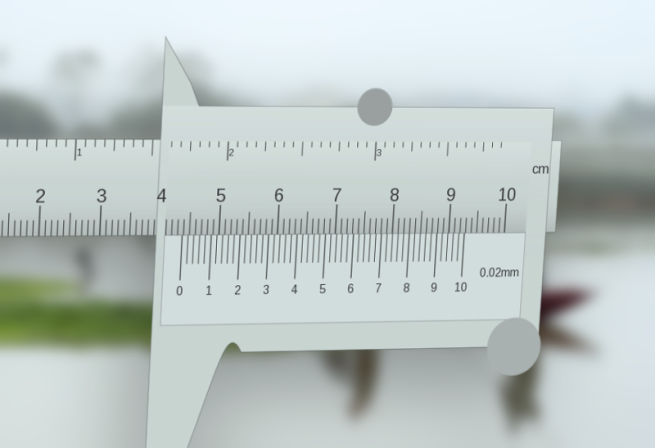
43.8 mm
